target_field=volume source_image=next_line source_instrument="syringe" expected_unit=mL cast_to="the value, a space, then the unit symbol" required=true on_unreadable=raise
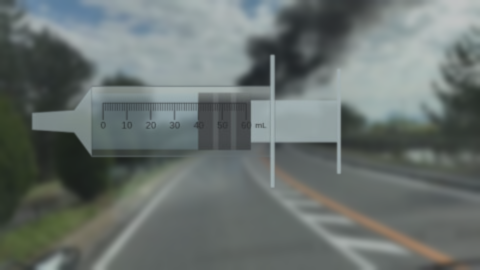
40 mL
